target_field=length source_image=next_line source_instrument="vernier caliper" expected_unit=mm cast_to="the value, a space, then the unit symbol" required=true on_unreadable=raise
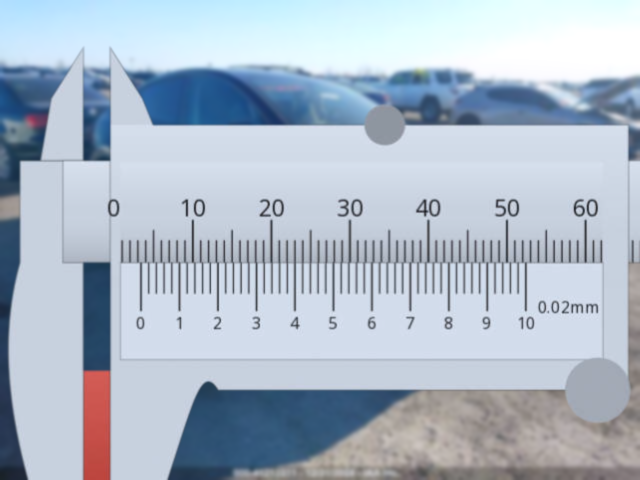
3.4 mm
